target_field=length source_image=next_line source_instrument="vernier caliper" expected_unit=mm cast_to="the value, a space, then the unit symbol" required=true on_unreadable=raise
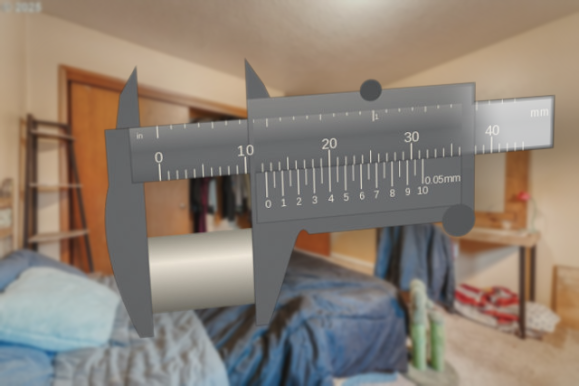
12.4 mm
